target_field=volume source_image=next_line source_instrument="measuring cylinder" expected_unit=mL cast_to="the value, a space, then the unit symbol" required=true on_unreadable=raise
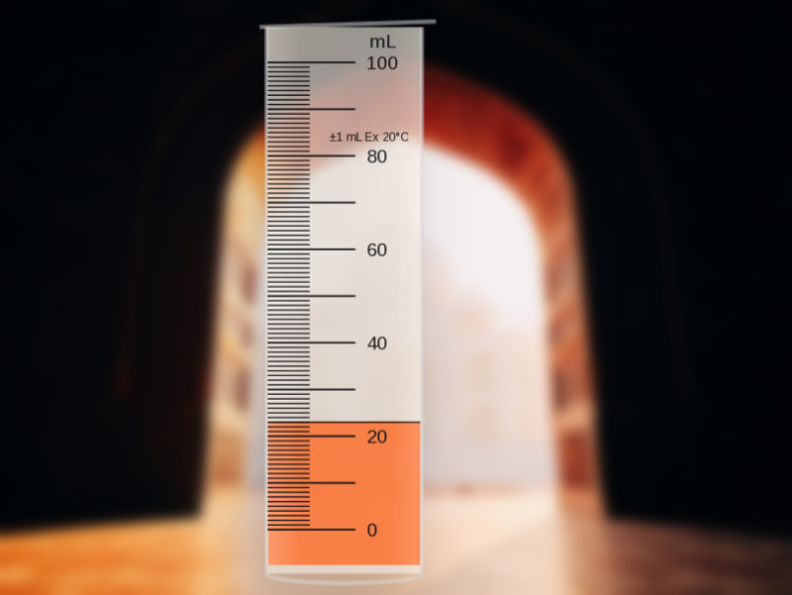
23 mL
